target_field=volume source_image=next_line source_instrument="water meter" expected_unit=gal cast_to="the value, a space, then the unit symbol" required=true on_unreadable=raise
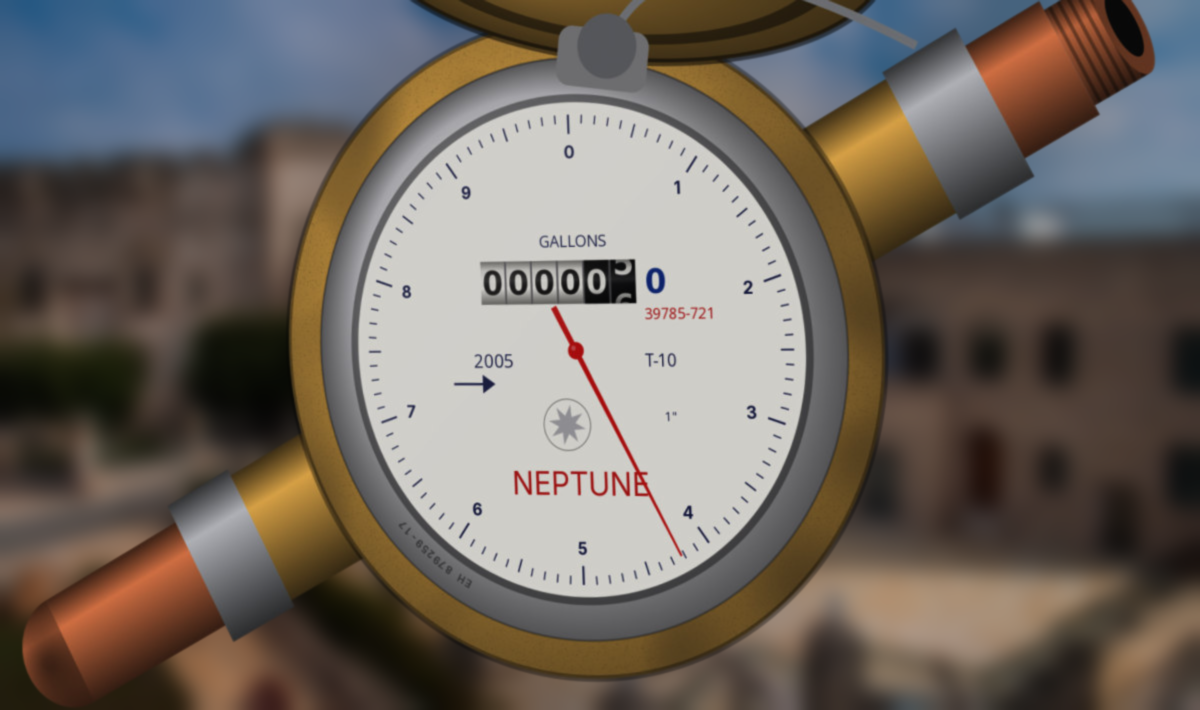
54.2 gal
